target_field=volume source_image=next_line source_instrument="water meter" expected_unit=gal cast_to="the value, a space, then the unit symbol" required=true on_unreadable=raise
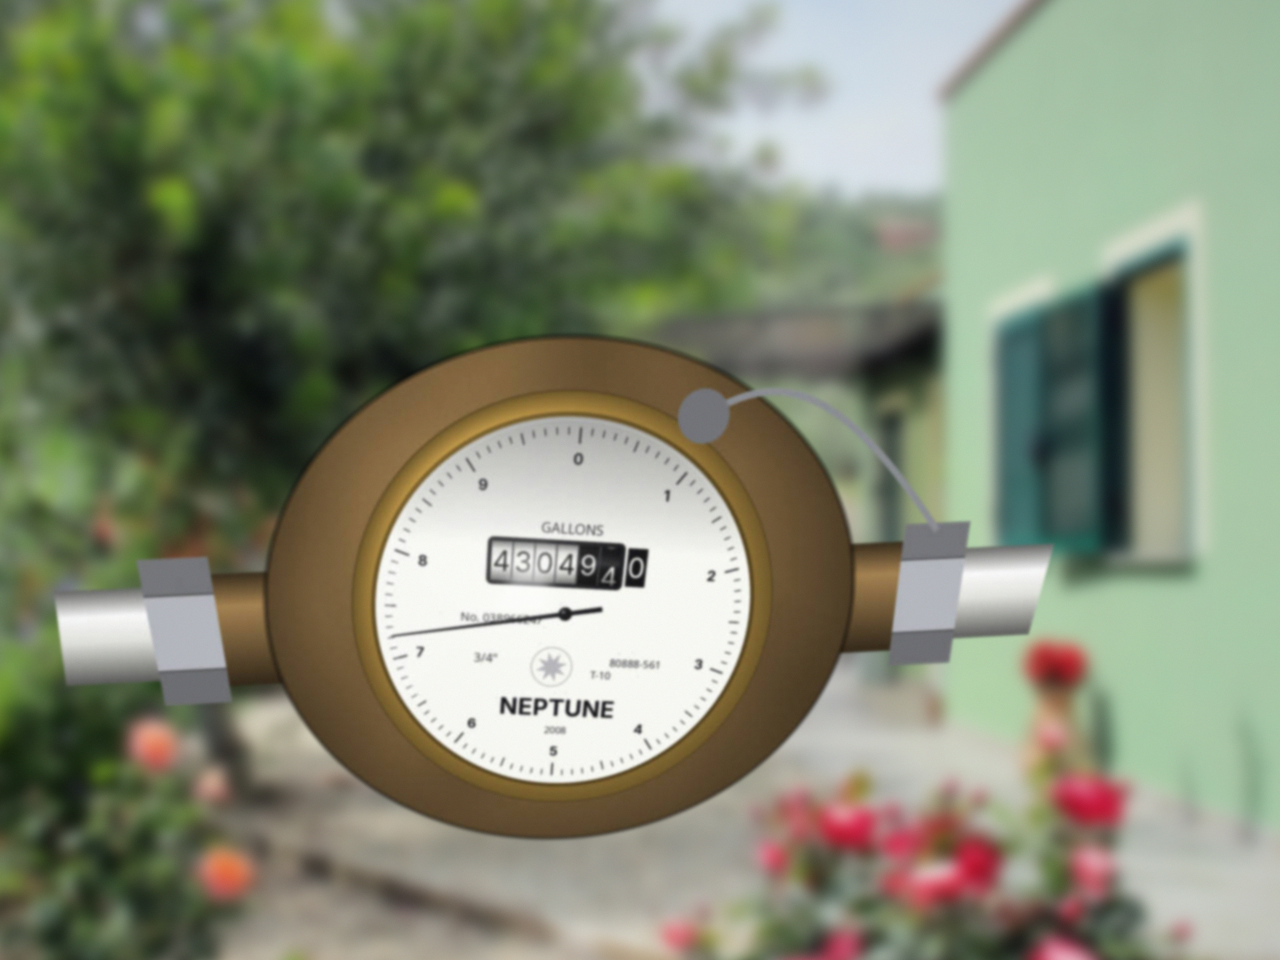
4304937.2 gal
